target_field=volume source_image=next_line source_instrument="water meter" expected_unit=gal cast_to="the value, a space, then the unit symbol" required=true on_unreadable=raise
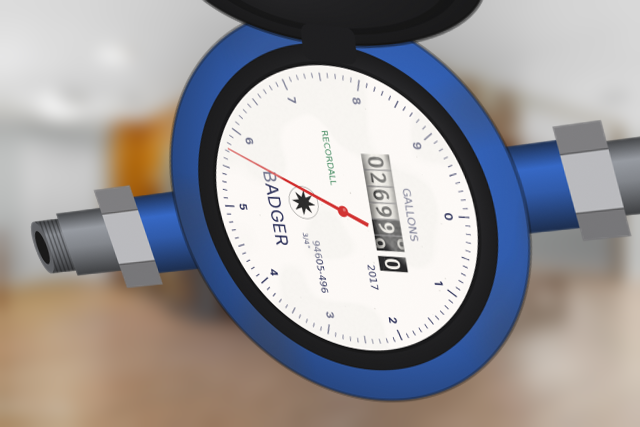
269985.7 gal
